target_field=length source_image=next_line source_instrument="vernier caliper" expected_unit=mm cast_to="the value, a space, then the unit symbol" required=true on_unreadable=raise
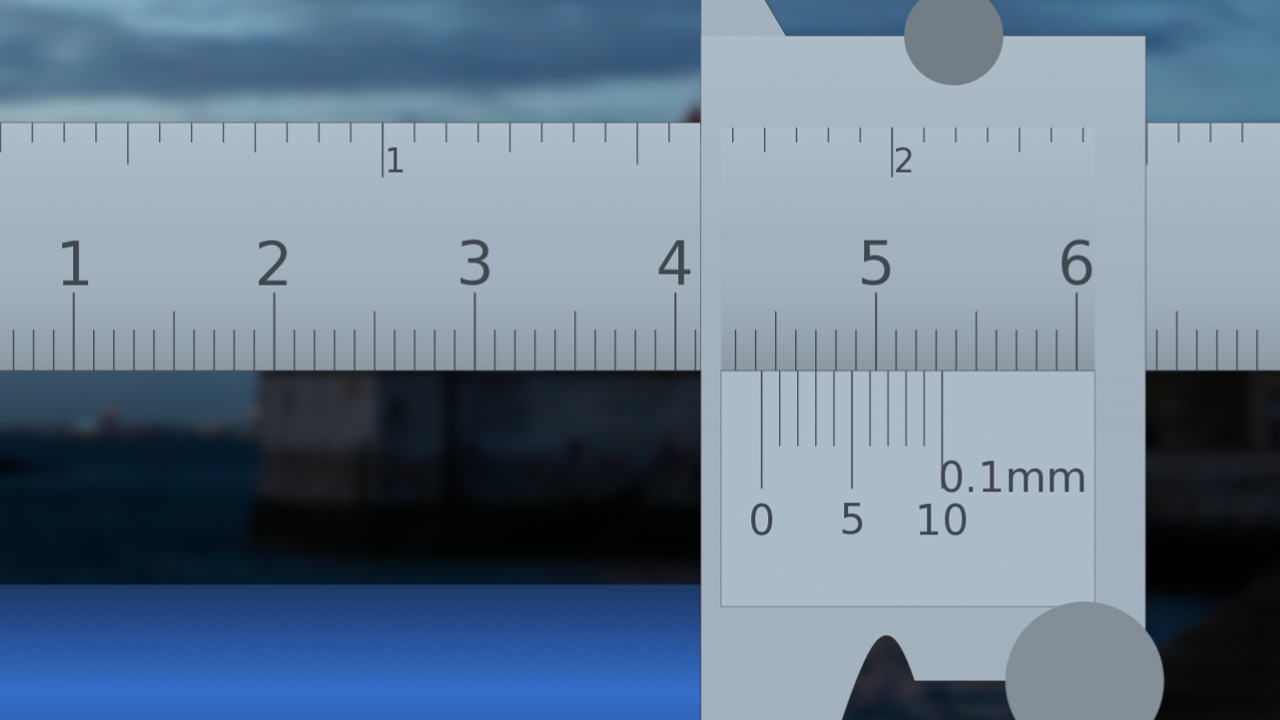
44.3 mm
